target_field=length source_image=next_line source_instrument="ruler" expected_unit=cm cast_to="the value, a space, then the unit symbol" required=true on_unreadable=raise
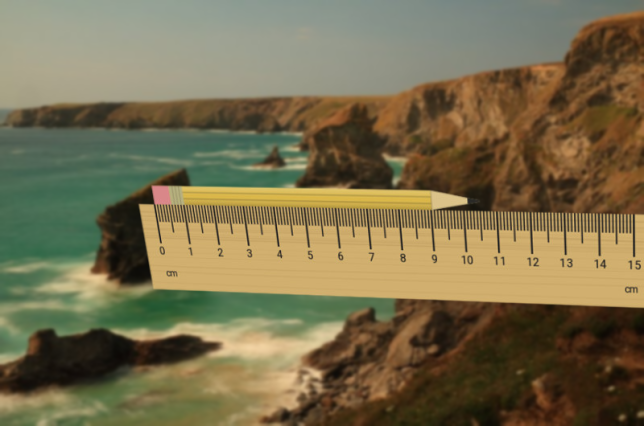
10.5 cm
